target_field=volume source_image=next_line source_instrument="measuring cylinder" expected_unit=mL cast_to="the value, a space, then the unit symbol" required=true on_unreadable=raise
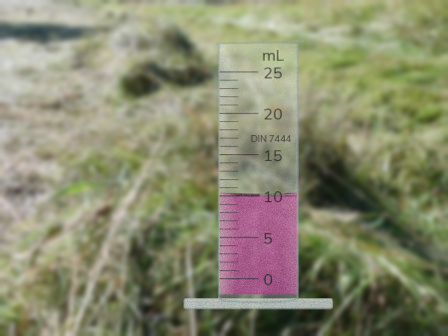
10 mL
